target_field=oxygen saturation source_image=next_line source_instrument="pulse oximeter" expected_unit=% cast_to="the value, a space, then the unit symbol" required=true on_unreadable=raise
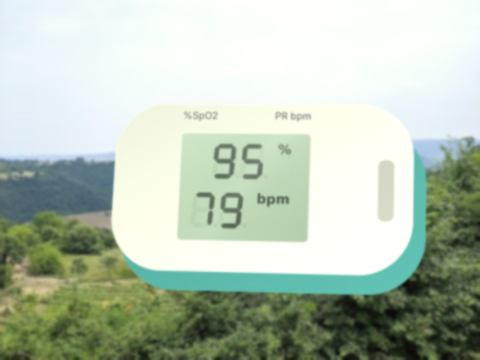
95 %
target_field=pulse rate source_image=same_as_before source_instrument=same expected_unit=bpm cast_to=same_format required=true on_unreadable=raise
79 bpm
